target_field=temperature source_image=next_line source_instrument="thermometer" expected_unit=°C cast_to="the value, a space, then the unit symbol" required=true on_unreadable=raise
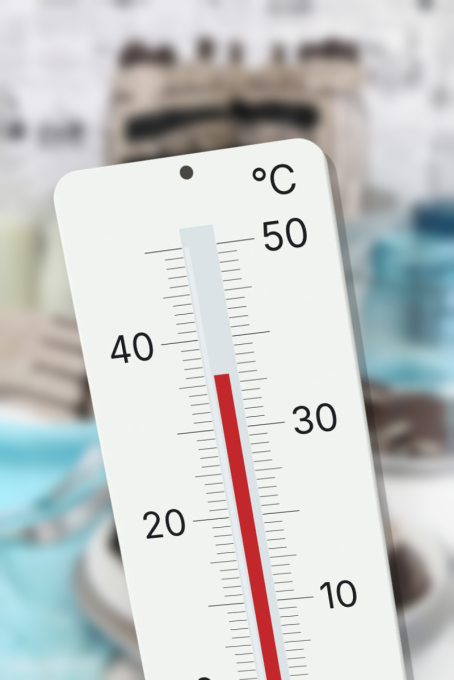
36 °C
